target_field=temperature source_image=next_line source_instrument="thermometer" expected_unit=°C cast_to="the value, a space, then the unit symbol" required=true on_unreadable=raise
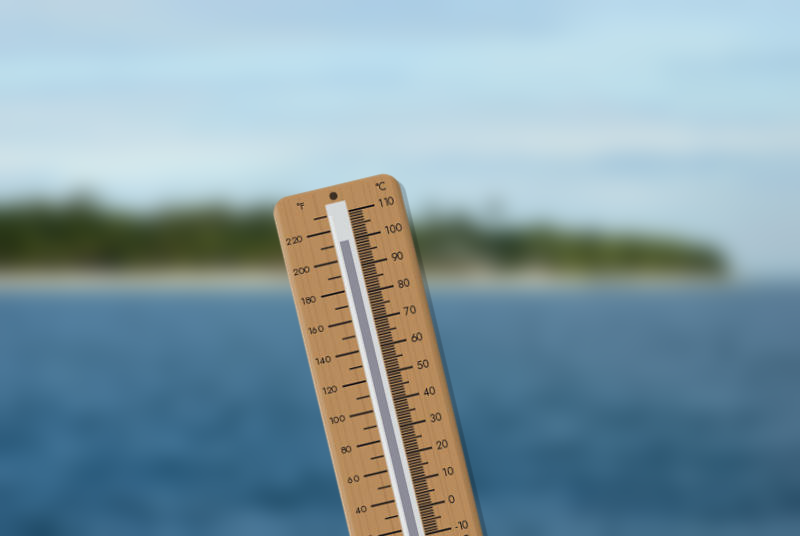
100 °C
